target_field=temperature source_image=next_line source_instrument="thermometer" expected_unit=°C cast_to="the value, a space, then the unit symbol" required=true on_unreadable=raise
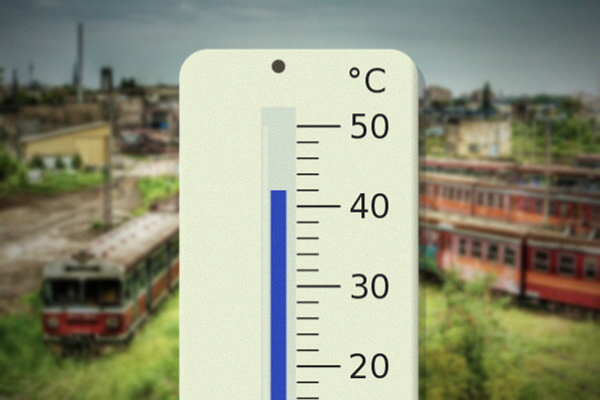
42 °C
